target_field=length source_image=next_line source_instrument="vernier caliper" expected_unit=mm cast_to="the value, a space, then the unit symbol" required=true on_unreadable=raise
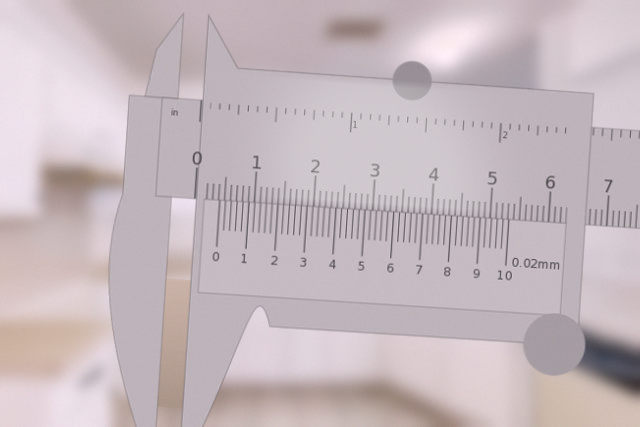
4.2 mm
